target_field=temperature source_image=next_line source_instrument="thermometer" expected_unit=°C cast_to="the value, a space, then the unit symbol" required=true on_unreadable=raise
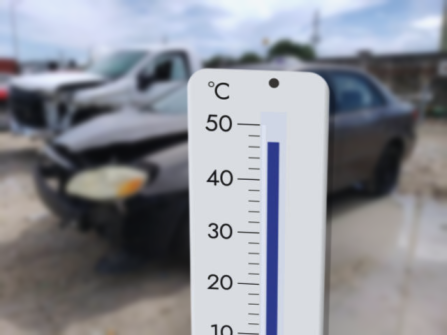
47 °C
